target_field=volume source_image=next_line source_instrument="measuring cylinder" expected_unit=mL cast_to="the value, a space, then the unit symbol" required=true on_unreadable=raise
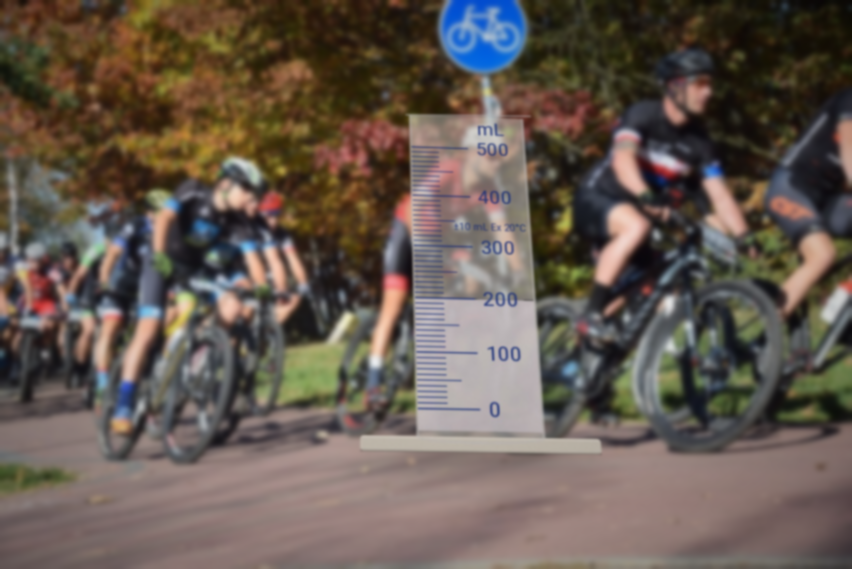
200 mL
